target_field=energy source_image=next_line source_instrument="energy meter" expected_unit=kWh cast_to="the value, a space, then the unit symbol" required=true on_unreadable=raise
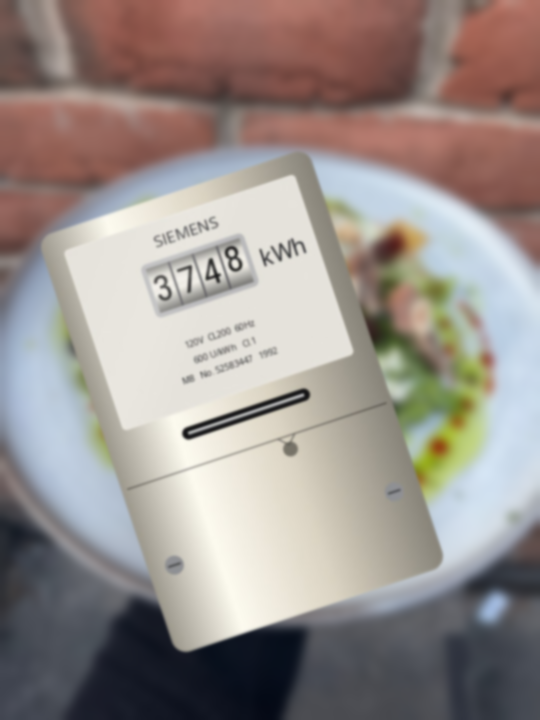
3748 kWh
